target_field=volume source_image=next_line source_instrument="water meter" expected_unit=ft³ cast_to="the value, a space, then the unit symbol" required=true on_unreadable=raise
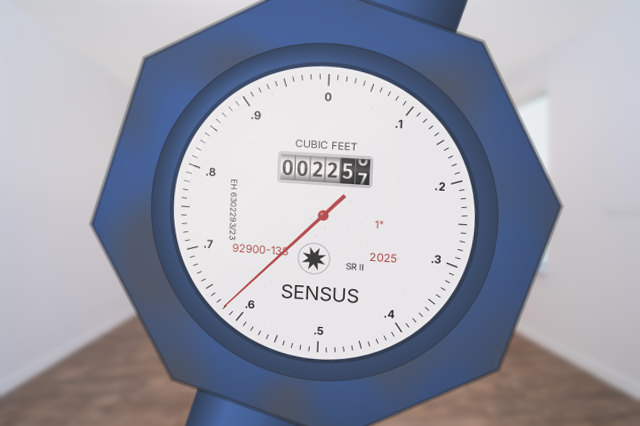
2256.62 ft³
